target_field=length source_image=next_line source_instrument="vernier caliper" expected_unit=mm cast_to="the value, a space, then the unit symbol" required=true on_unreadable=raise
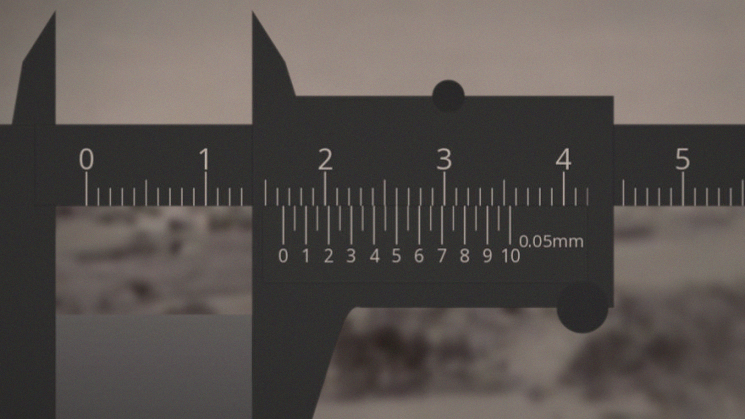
16.5 mm
